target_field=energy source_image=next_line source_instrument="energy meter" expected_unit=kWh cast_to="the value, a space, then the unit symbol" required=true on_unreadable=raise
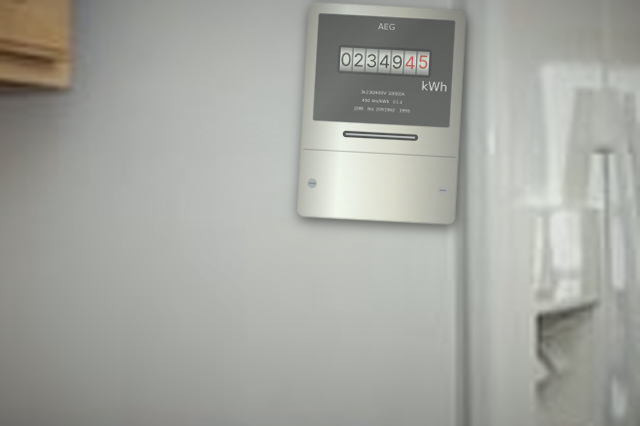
2349.45 kWh
